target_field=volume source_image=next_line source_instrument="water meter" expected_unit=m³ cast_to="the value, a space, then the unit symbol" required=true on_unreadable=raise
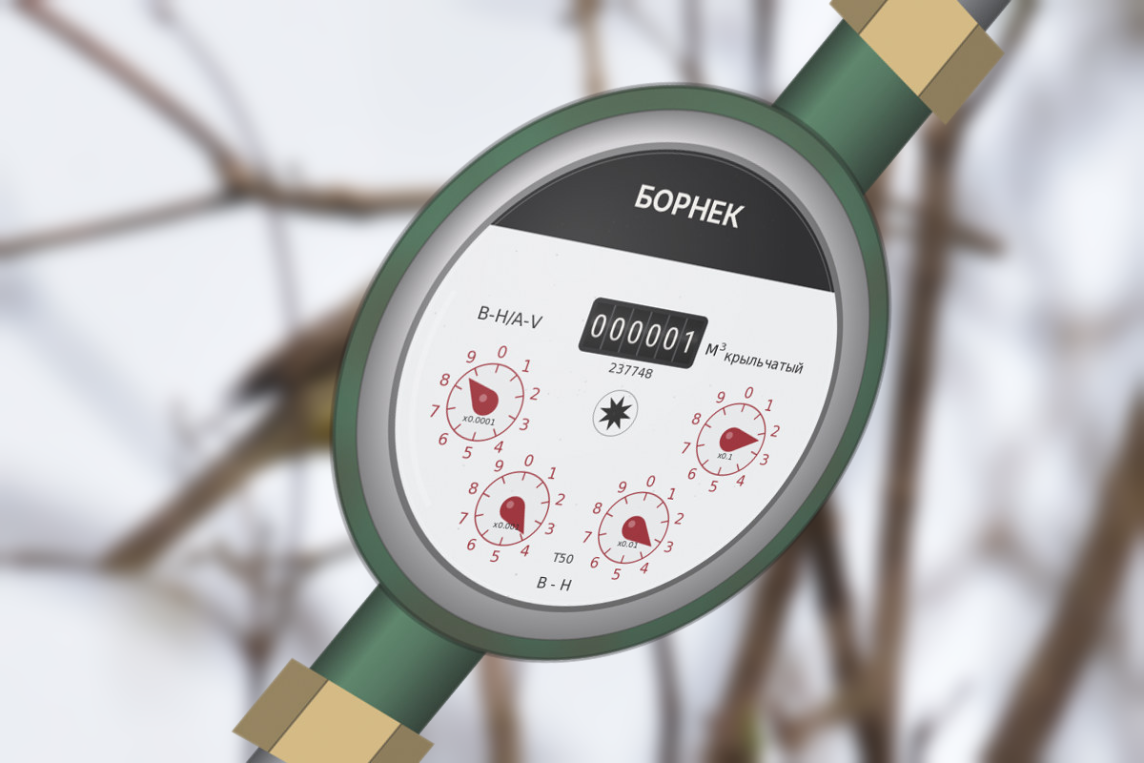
1.2338 m³
